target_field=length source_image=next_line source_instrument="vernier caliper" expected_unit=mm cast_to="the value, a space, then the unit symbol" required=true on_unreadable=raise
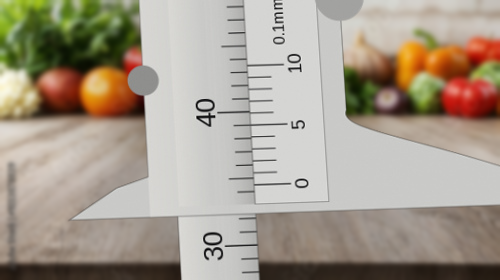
34.5 mm
